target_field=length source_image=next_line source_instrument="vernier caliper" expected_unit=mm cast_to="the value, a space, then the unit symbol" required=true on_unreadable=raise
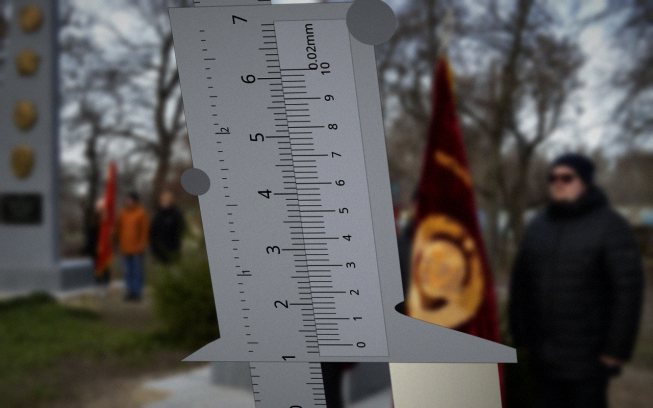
12.4 mm
